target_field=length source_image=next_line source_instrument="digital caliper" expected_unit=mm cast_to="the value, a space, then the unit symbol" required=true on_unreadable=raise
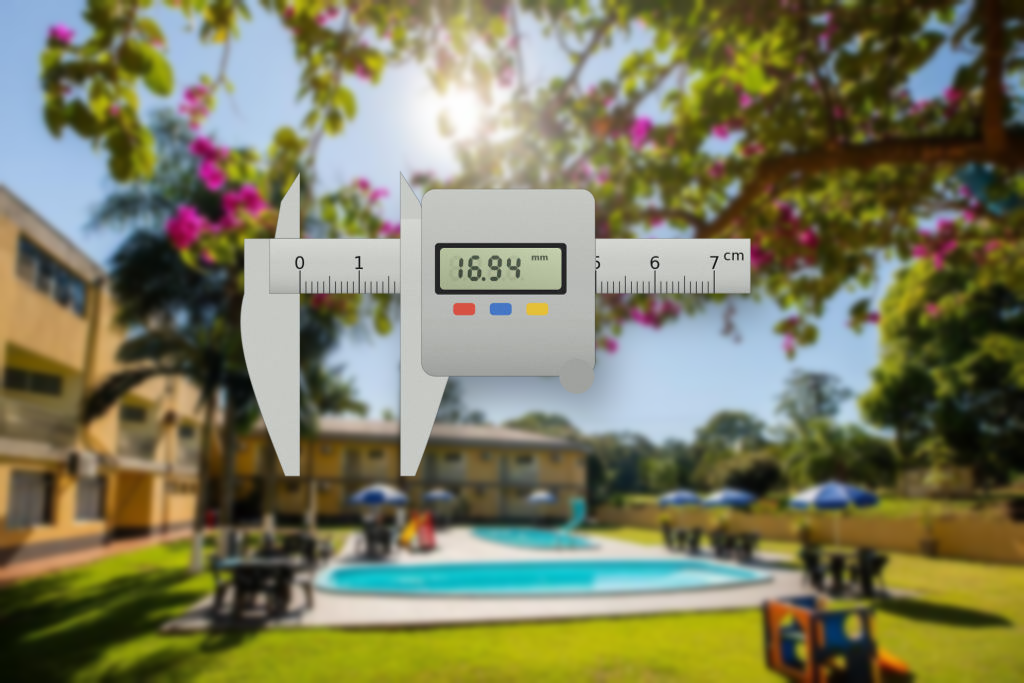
16.94 mm
